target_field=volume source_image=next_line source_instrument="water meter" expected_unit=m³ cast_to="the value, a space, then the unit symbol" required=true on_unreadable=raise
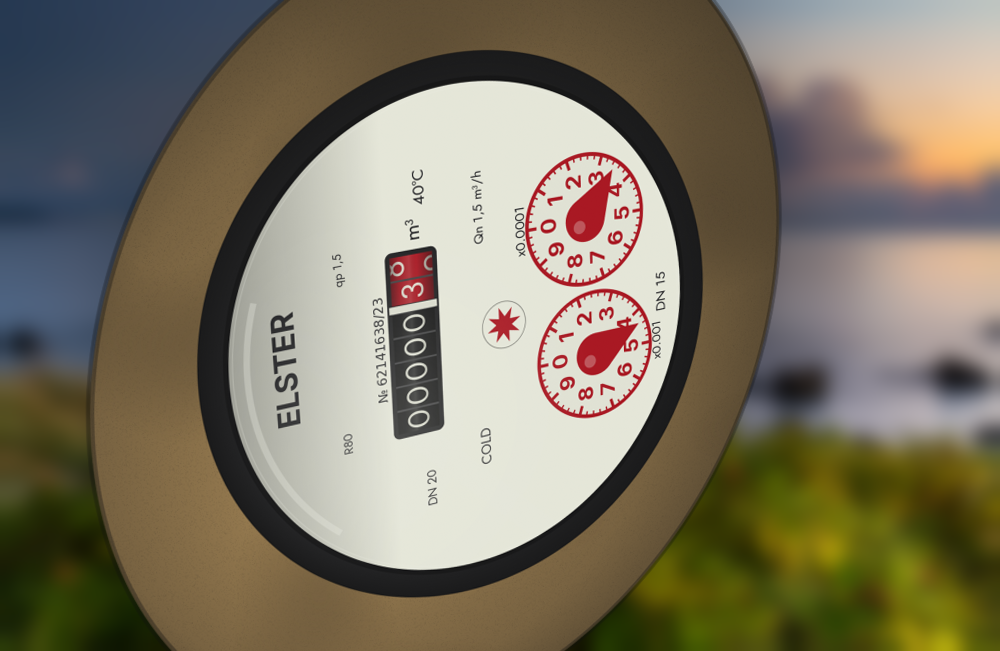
0.3843 m³
